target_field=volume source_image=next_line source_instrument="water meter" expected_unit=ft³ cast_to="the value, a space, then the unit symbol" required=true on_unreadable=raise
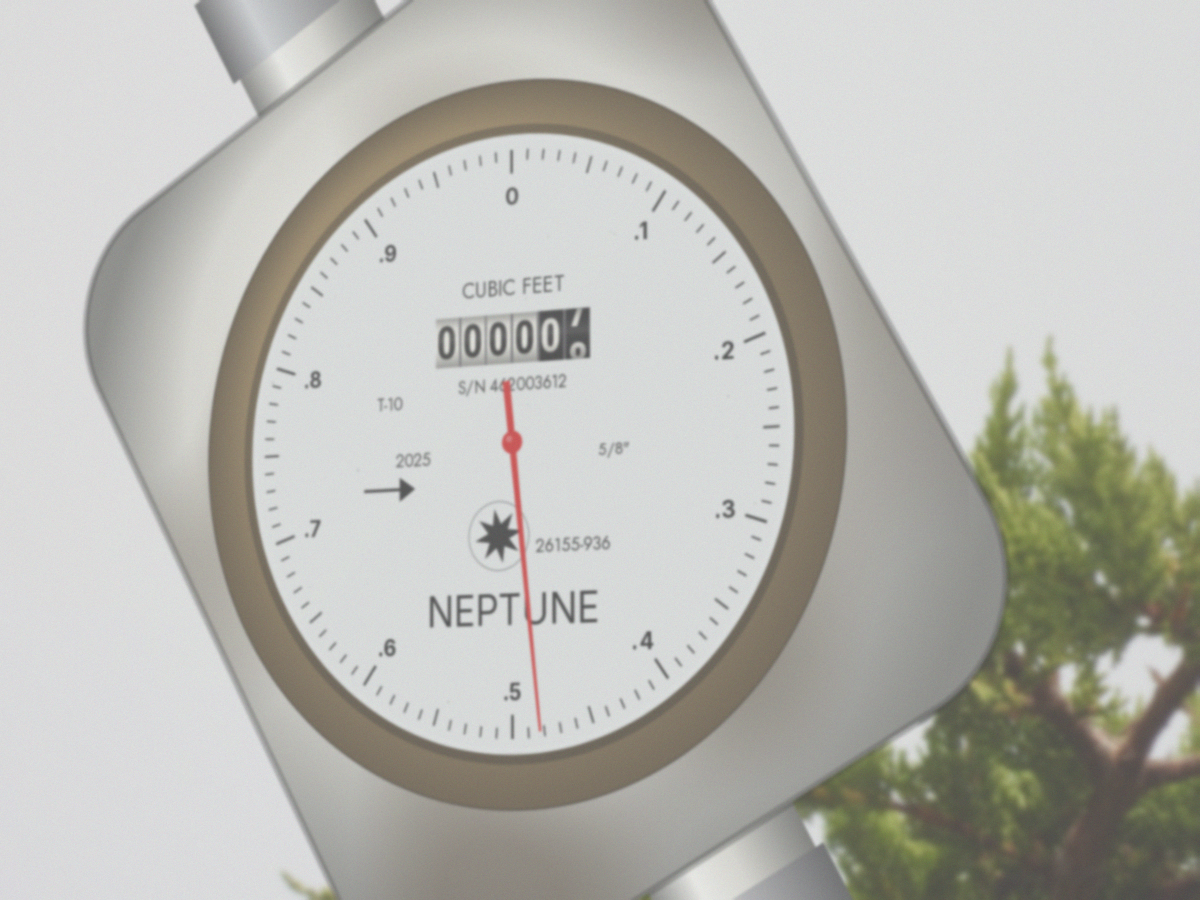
7.48 ft³
